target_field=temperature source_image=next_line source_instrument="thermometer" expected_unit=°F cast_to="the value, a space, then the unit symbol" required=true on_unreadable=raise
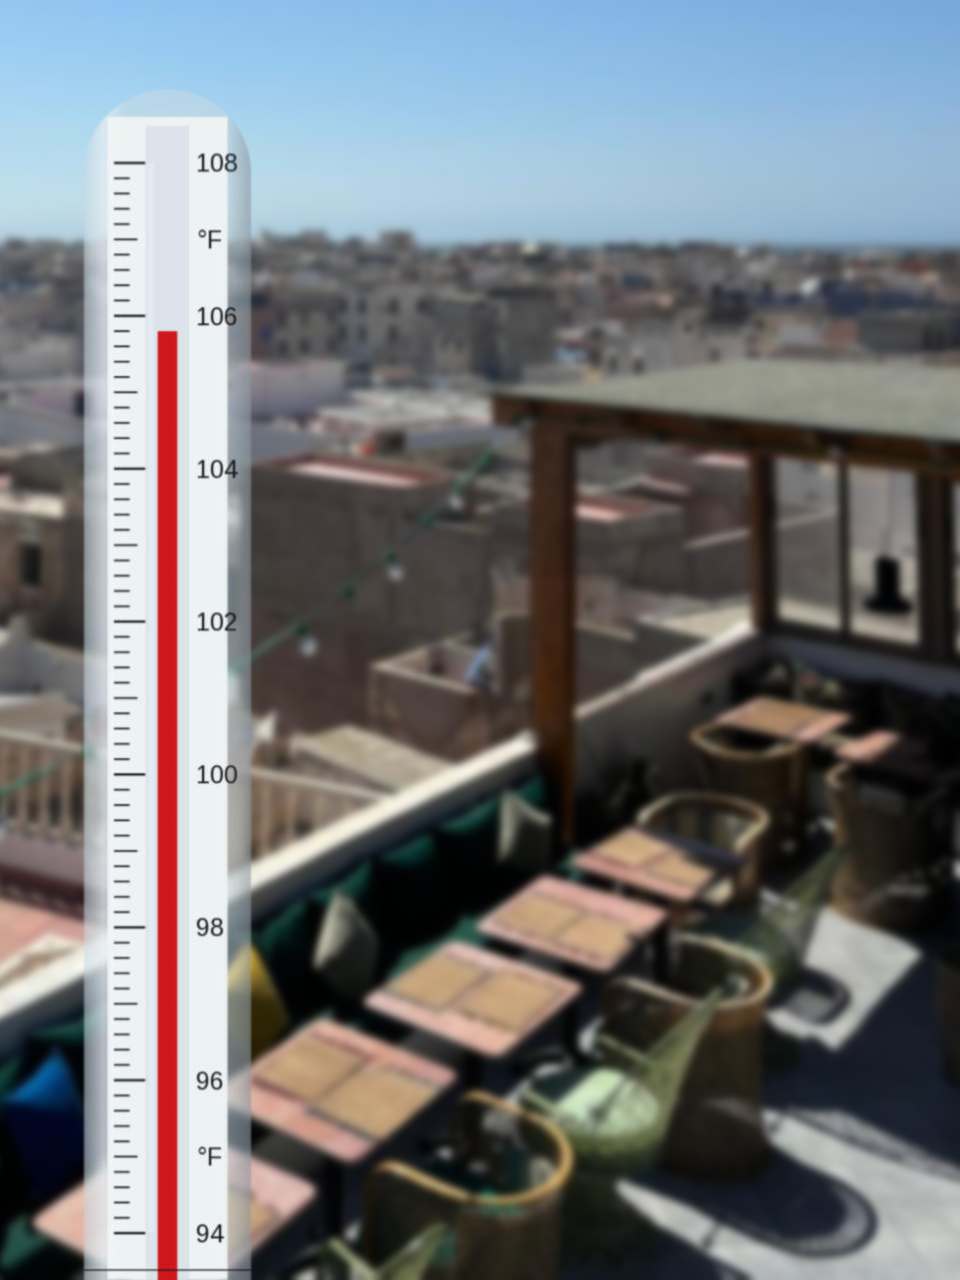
105.8 °F
